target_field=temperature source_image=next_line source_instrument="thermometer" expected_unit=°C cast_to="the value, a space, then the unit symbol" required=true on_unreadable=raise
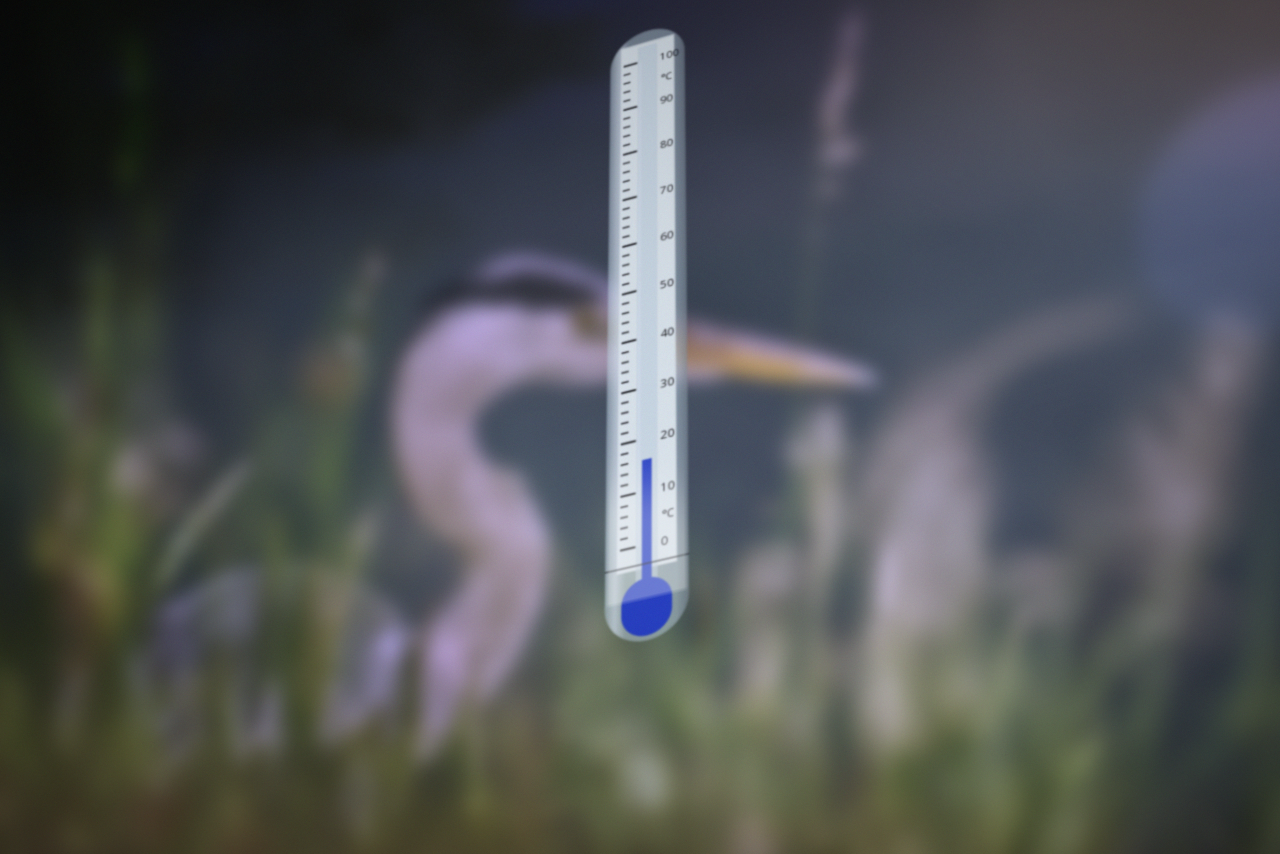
16 °C
